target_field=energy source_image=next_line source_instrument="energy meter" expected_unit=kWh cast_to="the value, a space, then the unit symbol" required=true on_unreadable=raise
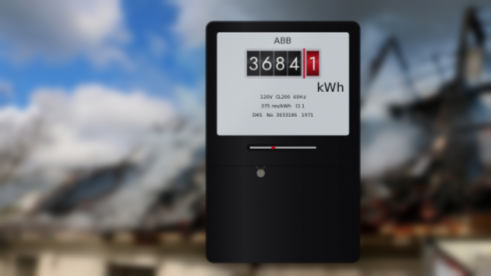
3684.1 kWh
